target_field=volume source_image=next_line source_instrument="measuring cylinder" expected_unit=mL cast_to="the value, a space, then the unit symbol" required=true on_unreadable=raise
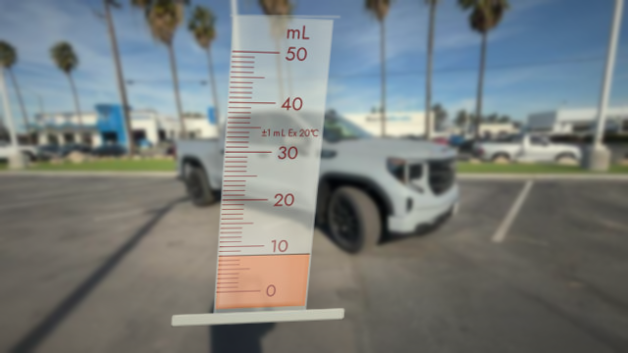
8 mL
